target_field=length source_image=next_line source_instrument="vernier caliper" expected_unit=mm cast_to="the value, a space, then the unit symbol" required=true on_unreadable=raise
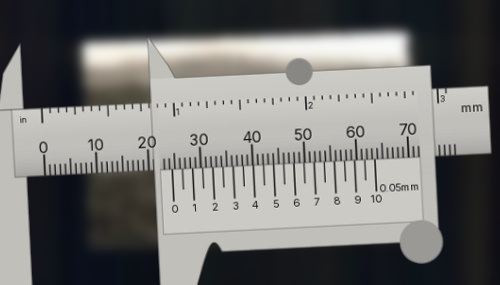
24.5 mm
